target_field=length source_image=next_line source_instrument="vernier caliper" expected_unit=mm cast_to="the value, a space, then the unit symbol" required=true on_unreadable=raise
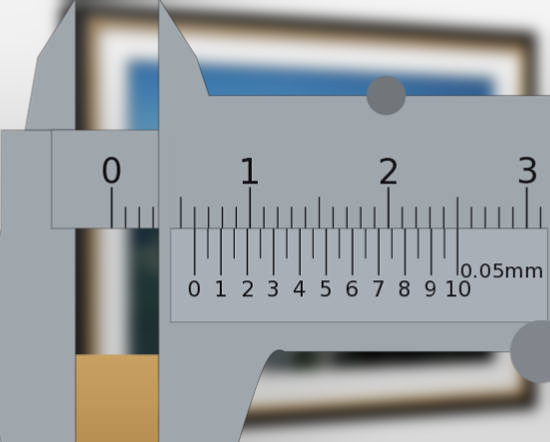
6.0 mm
